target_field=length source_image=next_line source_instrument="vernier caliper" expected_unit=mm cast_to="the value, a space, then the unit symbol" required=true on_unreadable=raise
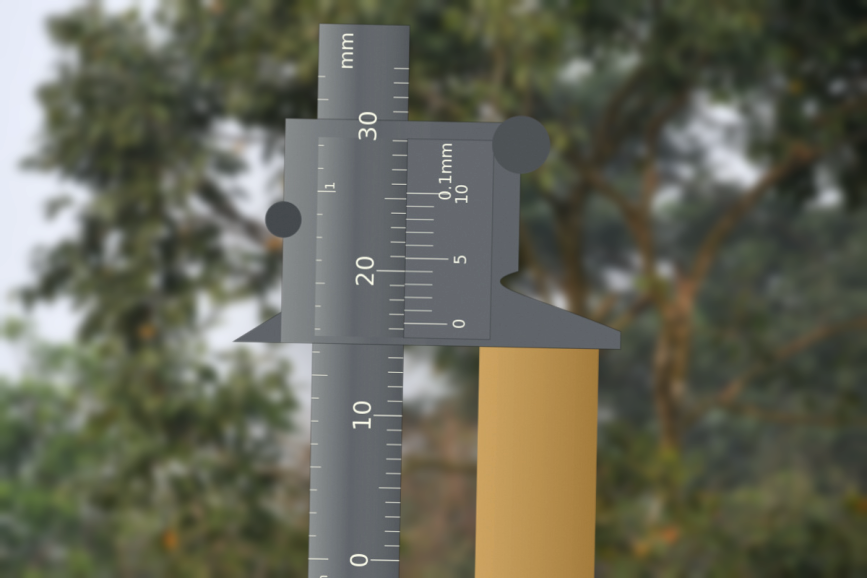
16.4 mm
